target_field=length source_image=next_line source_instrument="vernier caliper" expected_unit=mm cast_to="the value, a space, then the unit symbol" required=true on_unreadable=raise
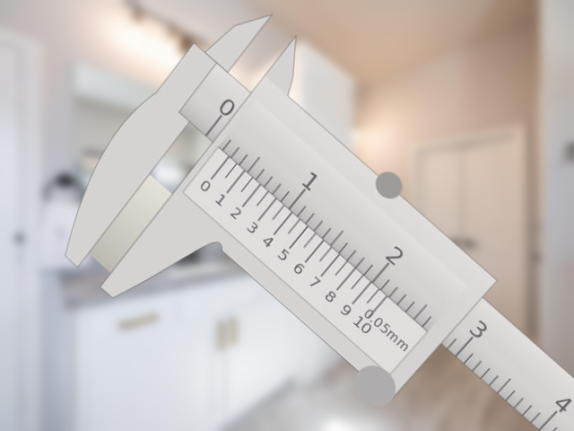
2.8 mm
